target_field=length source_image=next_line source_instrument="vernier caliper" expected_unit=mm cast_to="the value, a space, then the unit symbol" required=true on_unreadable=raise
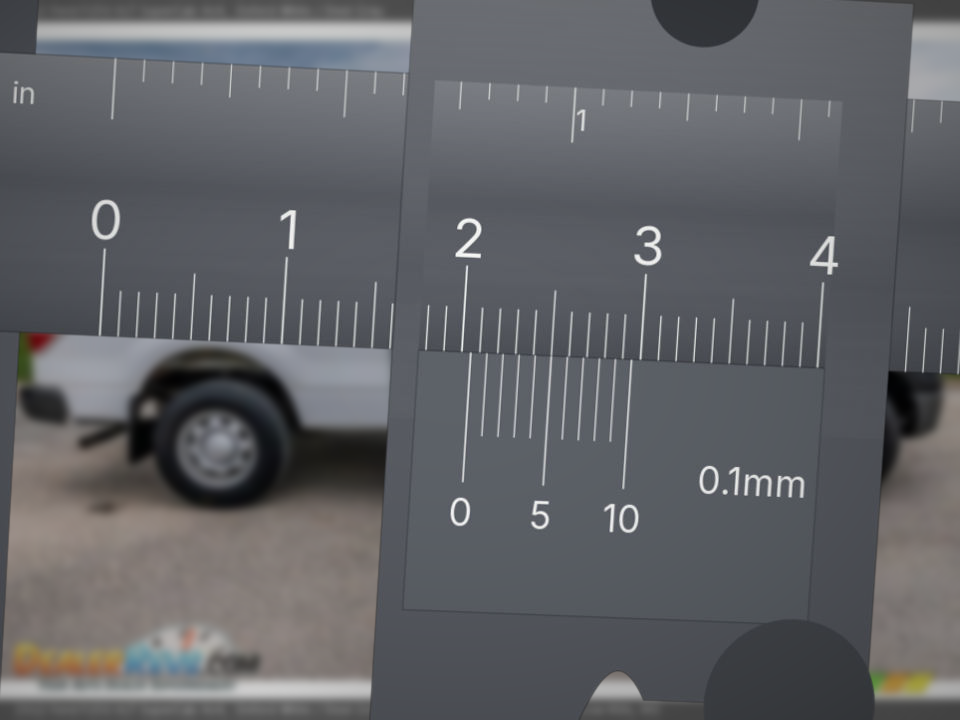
20.5 mm
